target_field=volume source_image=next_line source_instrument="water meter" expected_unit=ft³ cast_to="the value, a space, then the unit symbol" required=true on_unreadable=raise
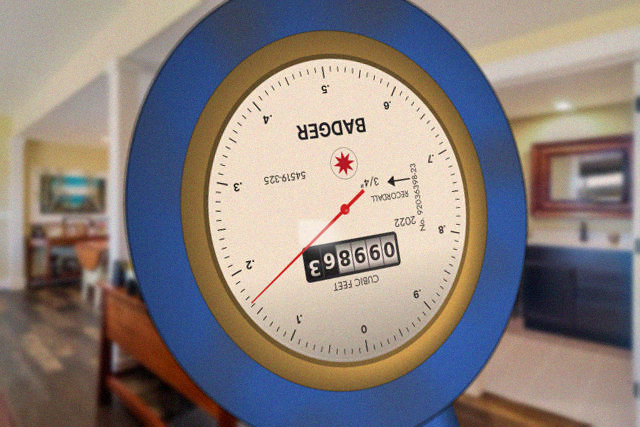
99863.16 ft³
